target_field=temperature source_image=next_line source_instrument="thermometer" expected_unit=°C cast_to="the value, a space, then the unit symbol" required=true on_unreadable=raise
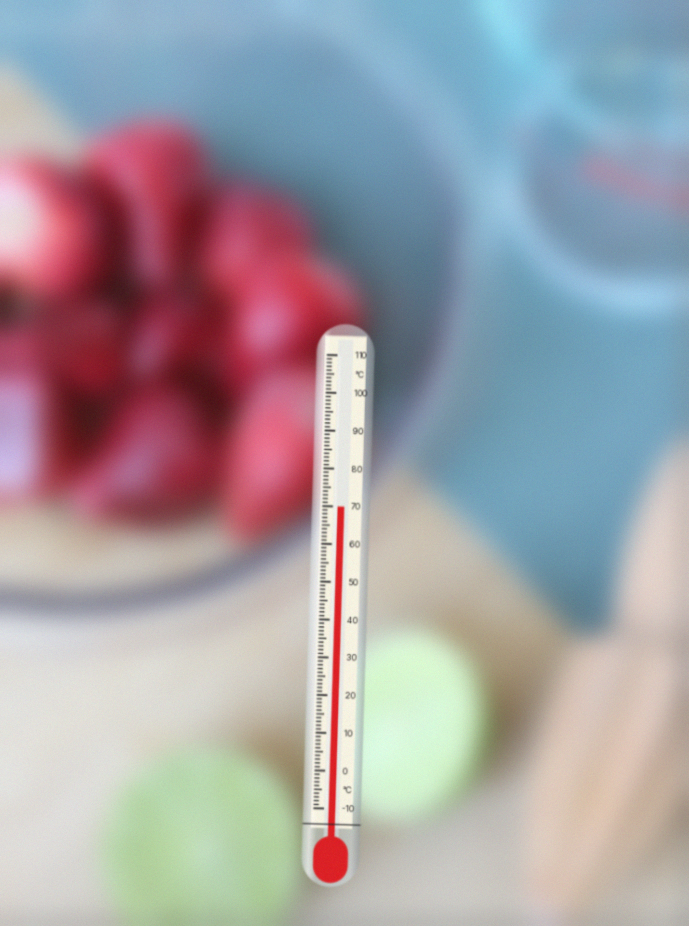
70 °C
